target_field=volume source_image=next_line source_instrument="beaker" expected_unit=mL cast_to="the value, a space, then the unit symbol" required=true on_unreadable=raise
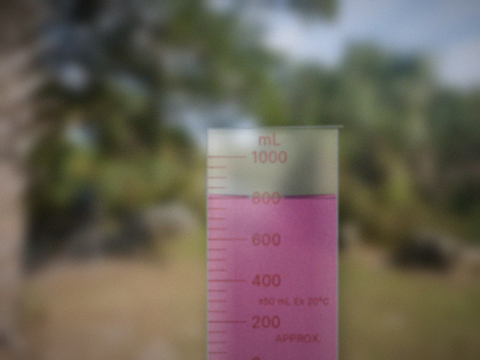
800 mL
